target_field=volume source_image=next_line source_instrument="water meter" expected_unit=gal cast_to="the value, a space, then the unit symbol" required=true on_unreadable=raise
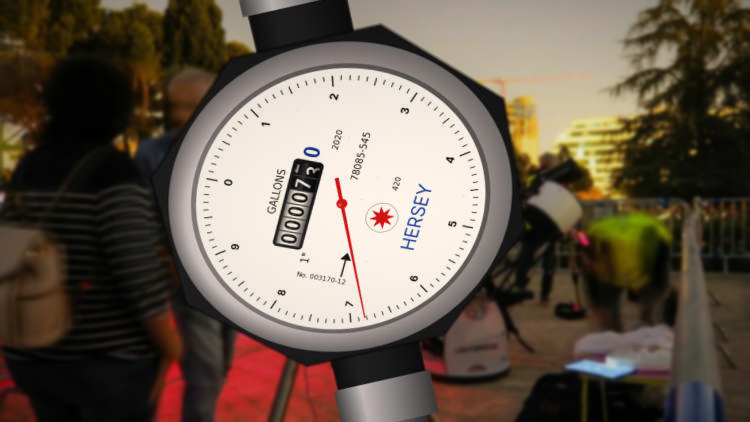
726.8 gal
